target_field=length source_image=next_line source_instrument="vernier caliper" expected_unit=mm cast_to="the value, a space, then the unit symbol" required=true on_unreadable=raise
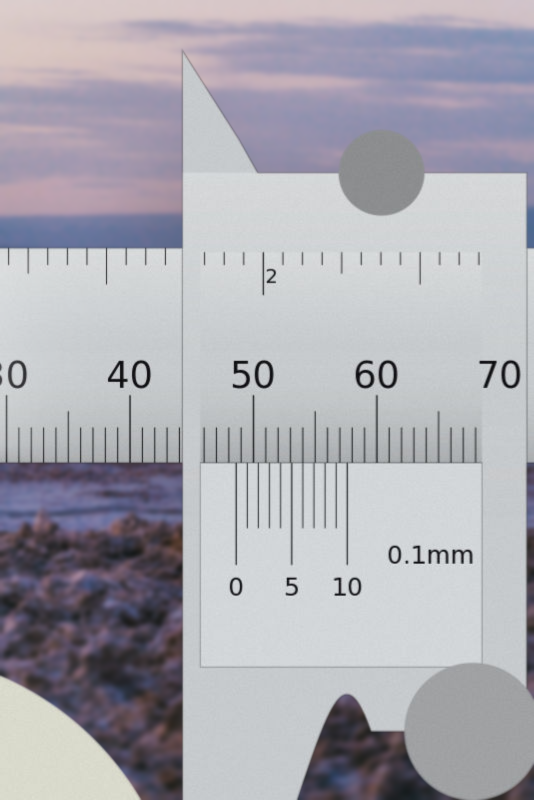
48.6 mm
